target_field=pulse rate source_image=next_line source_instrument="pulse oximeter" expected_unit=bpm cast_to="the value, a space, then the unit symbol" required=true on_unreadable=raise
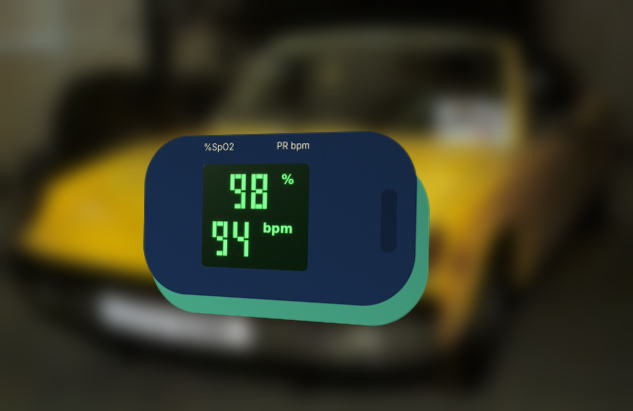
94 bpm
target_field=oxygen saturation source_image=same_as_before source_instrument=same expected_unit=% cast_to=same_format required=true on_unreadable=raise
98 %
